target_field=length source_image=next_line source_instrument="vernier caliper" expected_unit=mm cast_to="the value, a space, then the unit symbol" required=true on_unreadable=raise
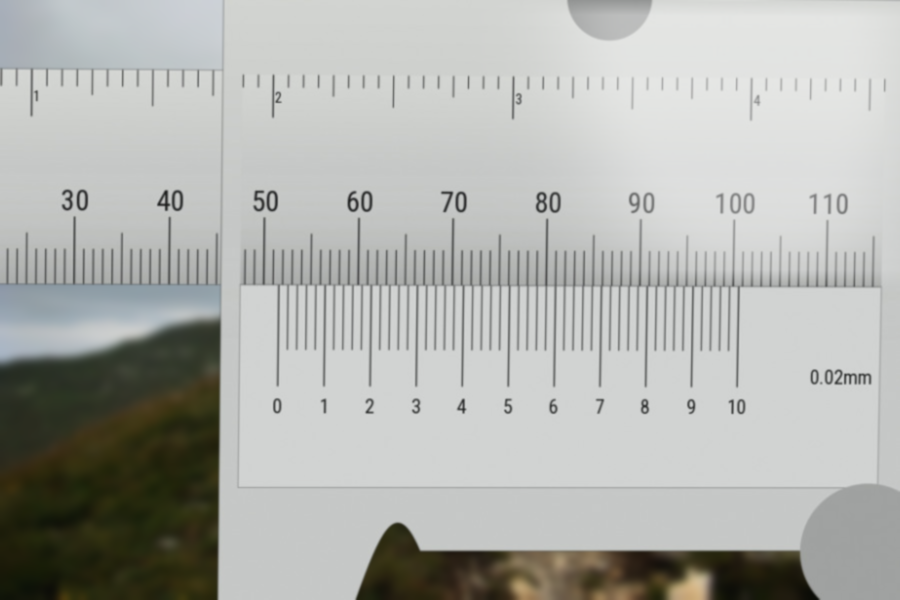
51.6 mm
